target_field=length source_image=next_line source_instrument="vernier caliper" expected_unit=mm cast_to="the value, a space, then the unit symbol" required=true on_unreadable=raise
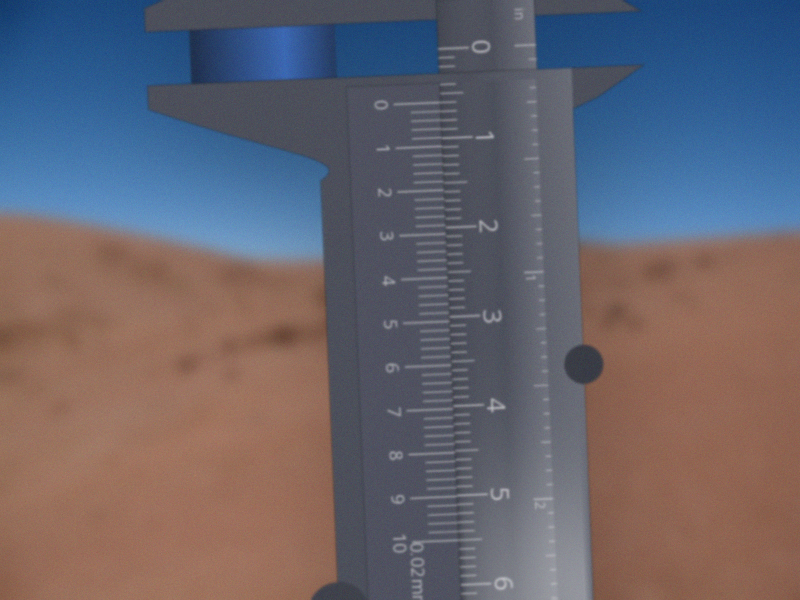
6.0 mm
